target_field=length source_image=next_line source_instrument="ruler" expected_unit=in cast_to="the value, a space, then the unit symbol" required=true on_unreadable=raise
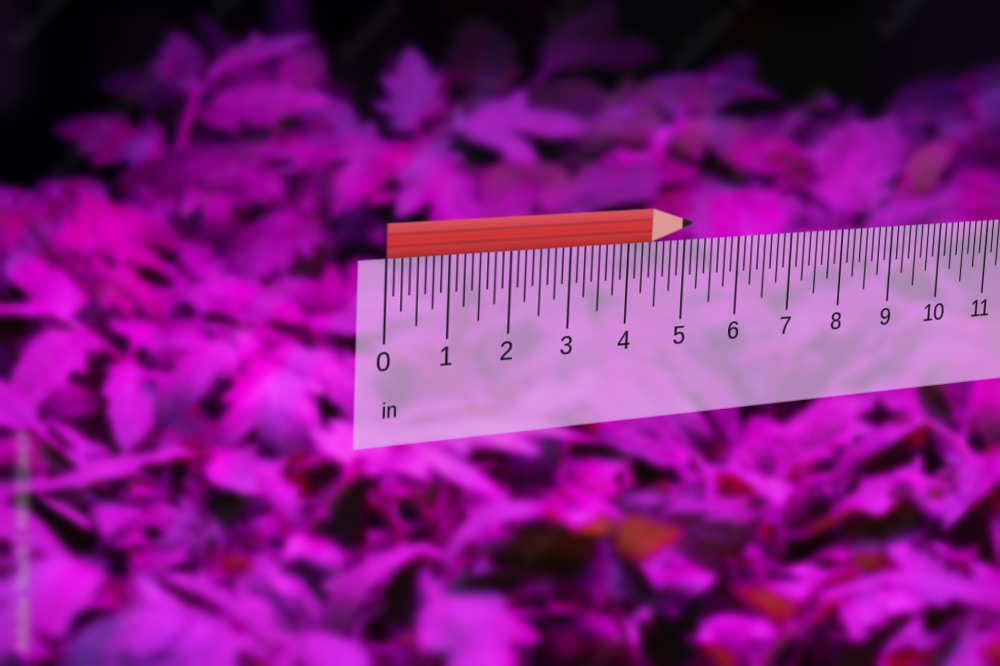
5.125 in
